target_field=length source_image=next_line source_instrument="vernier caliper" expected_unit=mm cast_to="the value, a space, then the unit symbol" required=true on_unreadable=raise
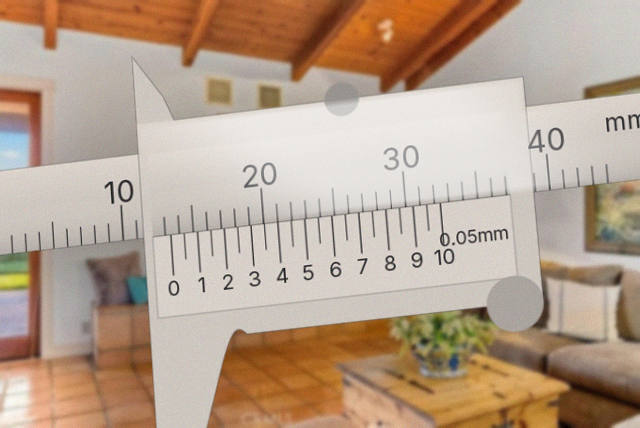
13.4 mm
